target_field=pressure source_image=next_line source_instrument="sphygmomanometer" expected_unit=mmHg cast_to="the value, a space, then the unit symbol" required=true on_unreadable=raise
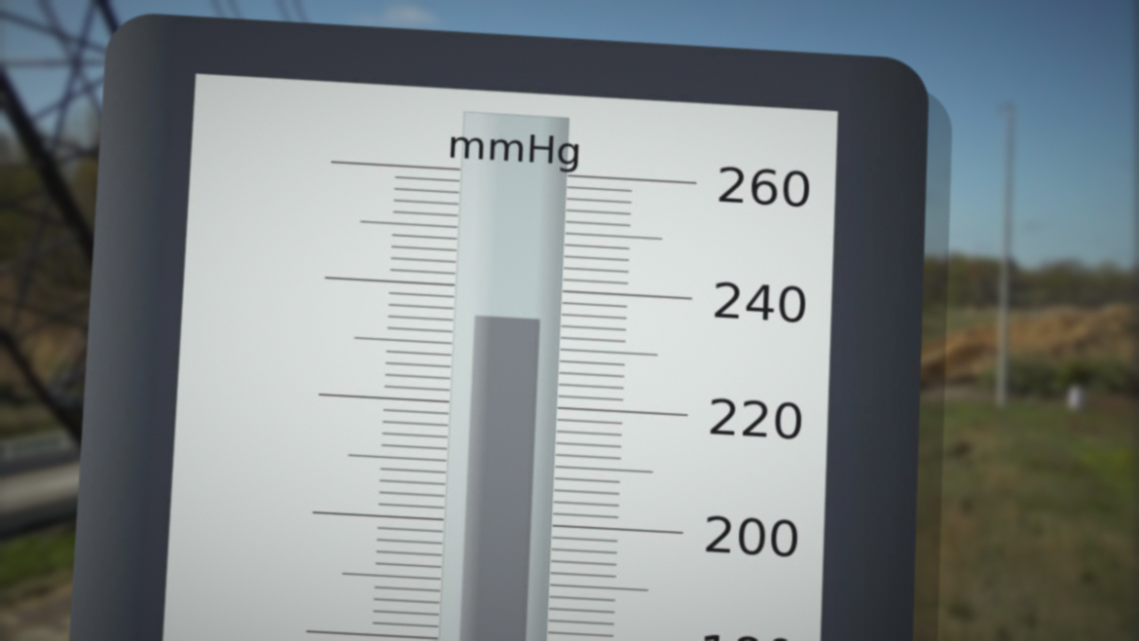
235 mmHg
